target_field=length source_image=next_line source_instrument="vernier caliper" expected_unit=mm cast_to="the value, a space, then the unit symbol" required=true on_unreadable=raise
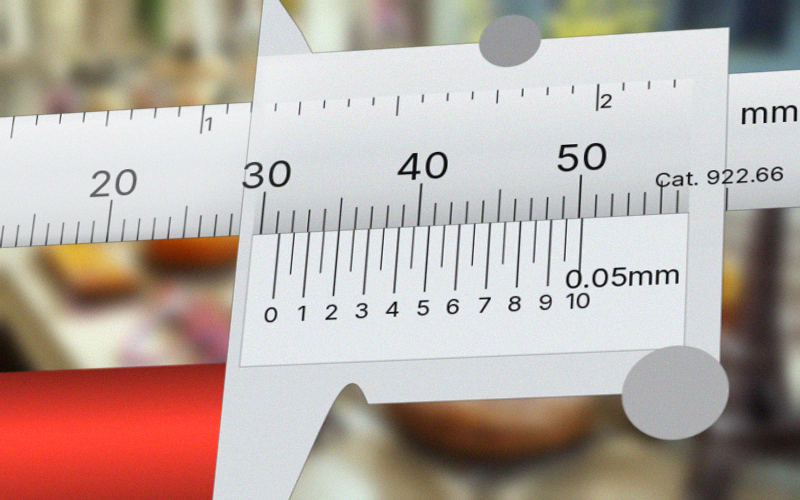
31.2 mm
